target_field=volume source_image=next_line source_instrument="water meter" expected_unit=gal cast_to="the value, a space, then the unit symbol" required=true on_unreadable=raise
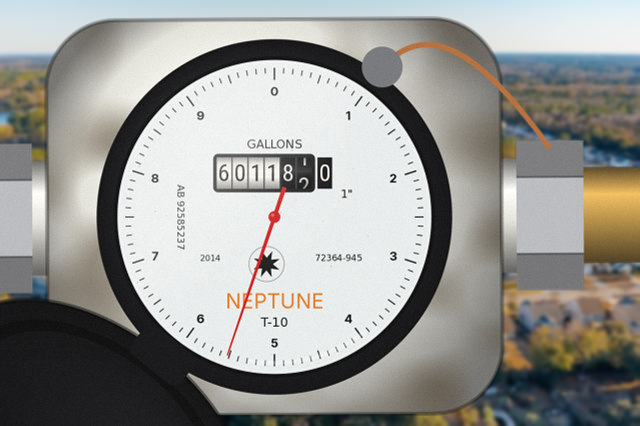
6011815.5 gal
